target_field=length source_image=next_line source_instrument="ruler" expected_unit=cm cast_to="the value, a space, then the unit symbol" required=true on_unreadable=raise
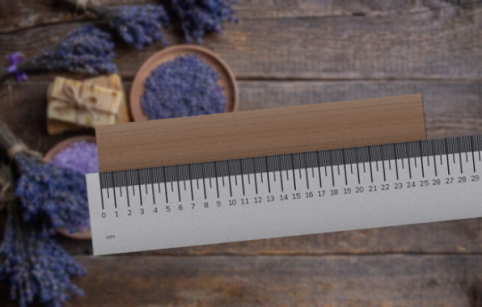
25.5 cm
